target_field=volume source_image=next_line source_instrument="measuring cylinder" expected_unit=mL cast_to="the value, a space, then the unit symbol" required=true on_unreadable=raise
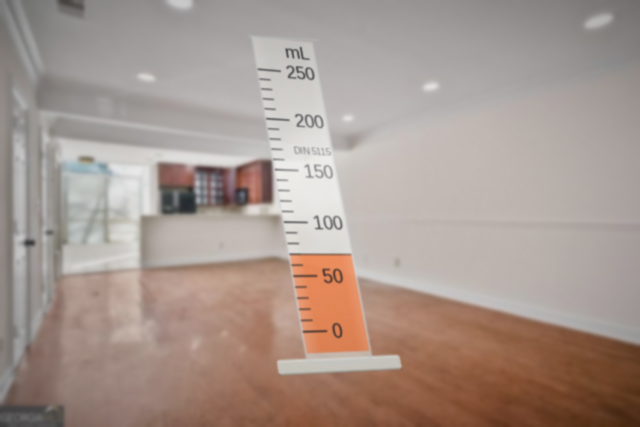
70 mL
